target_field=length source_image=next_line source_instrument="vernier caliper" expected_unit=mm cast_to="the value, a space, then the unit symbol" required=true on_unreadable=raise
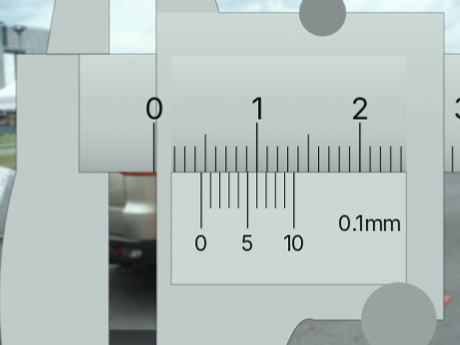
4.6 mm
